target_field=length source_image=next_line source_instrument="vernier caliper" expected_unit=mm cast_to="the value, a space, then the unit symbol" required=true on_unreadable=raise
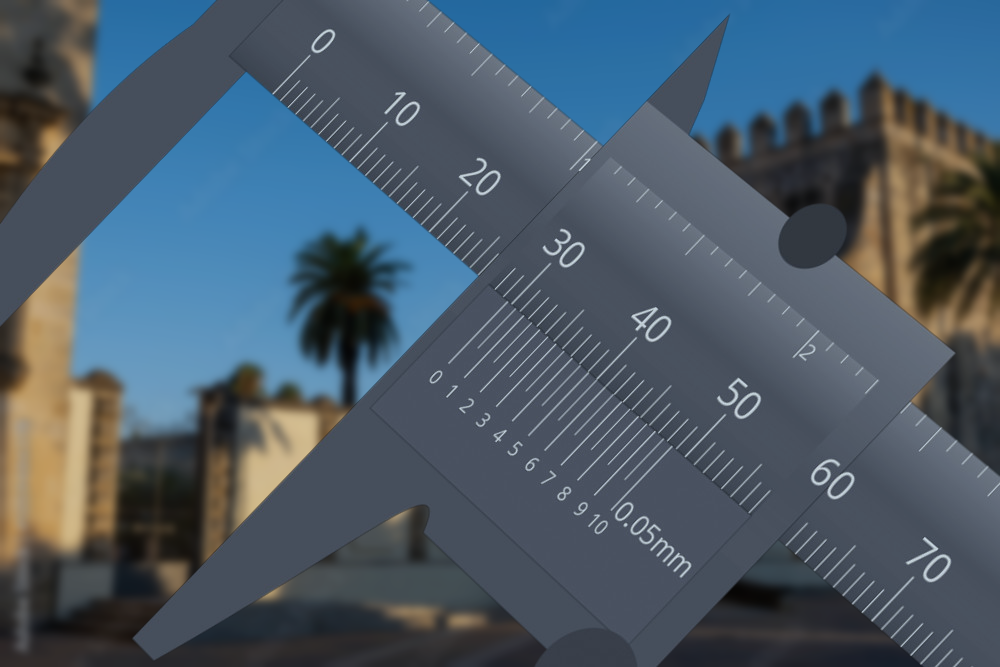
29.6 mm
